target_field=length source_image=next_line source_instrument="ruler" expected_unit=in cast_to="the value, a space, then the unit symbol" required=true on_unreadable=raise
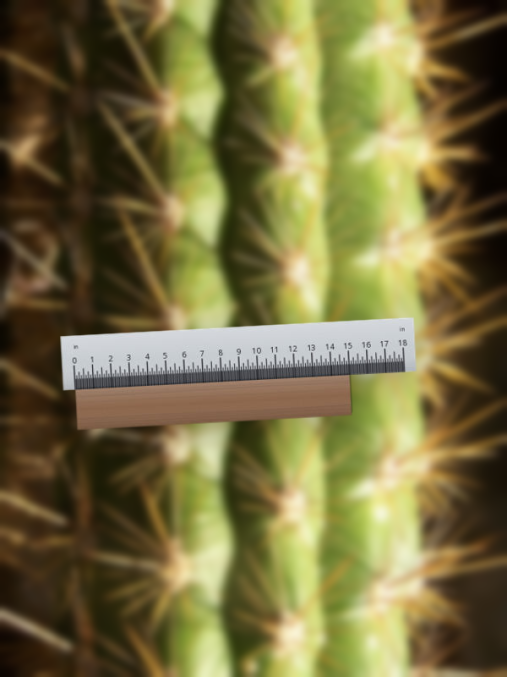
15 in
